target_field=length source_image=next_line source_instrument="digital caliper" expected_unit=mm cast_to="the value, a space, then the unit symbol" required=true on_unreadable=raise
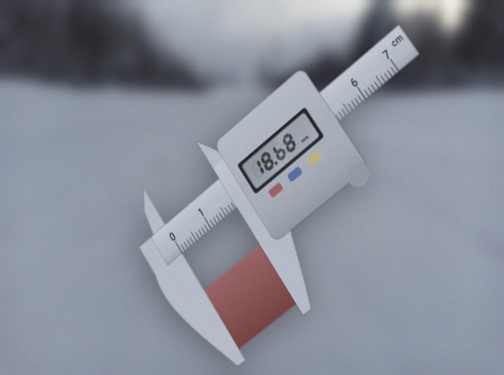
18.68 mm
